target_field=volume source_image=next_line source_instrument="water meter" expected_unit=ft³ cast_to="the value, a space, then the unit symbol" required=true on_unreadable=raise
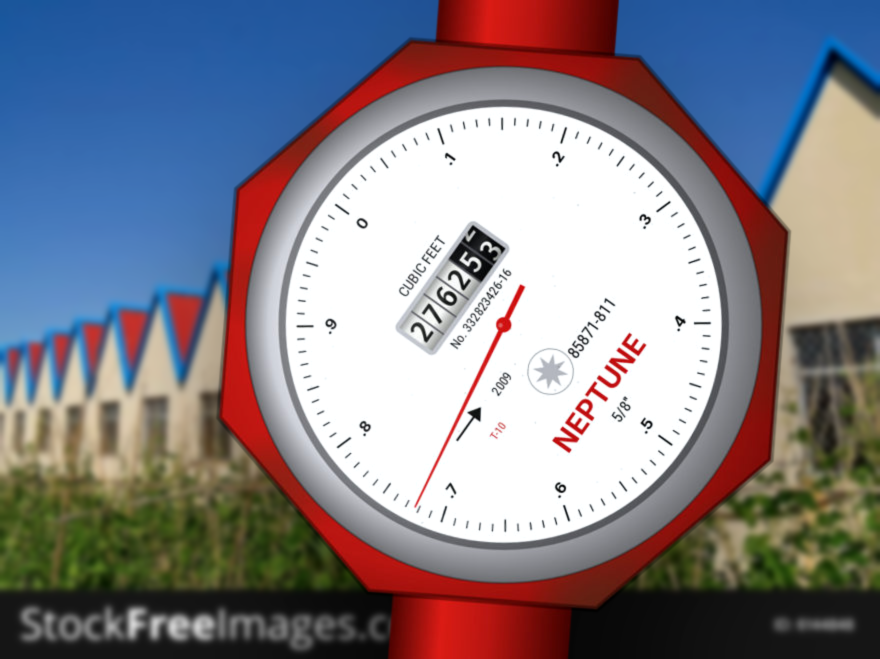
276252.72 ft³
